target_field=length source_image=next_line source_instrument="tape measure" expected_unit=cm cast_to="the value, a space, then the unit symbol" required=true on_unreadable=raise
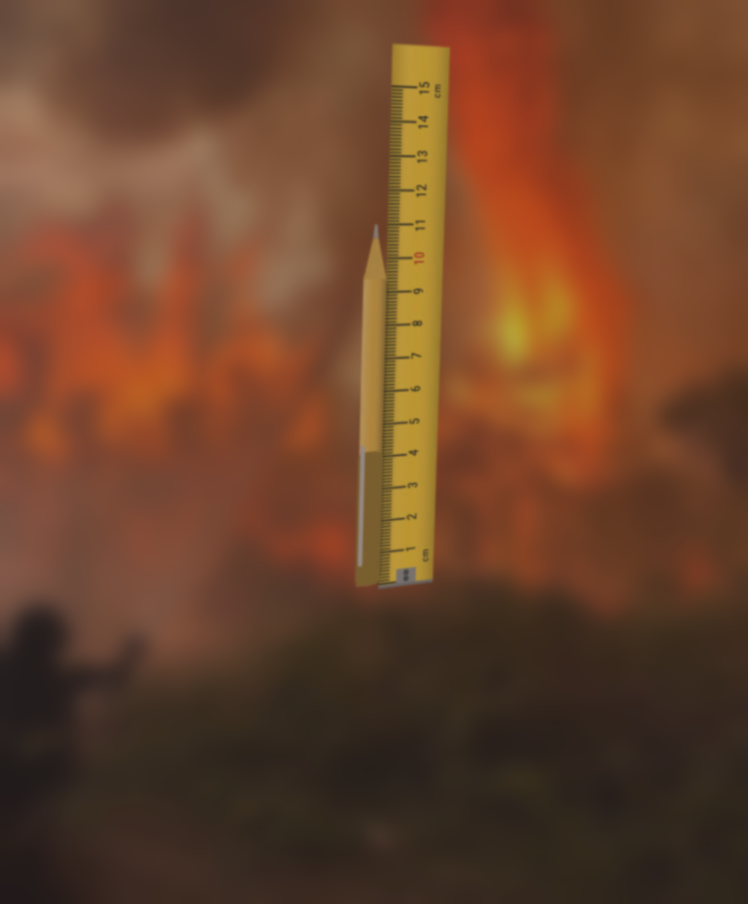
11 cm
